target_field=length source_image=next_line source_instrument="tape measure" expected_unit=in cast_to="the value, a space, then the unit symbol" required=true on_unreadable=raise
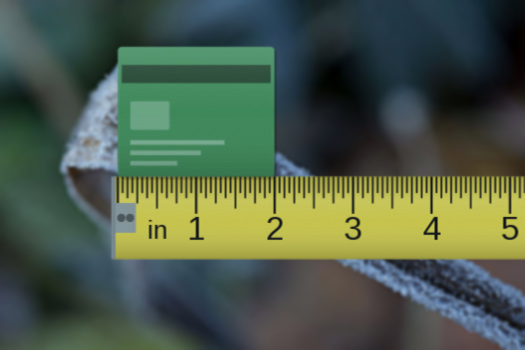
2 in
